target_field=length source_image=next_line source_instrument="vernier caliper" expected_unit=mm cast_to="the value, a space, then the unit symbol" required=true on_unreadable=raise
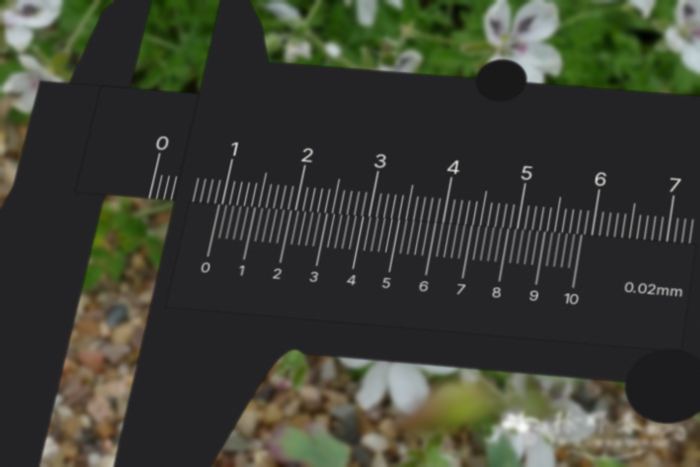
9.6 mm
